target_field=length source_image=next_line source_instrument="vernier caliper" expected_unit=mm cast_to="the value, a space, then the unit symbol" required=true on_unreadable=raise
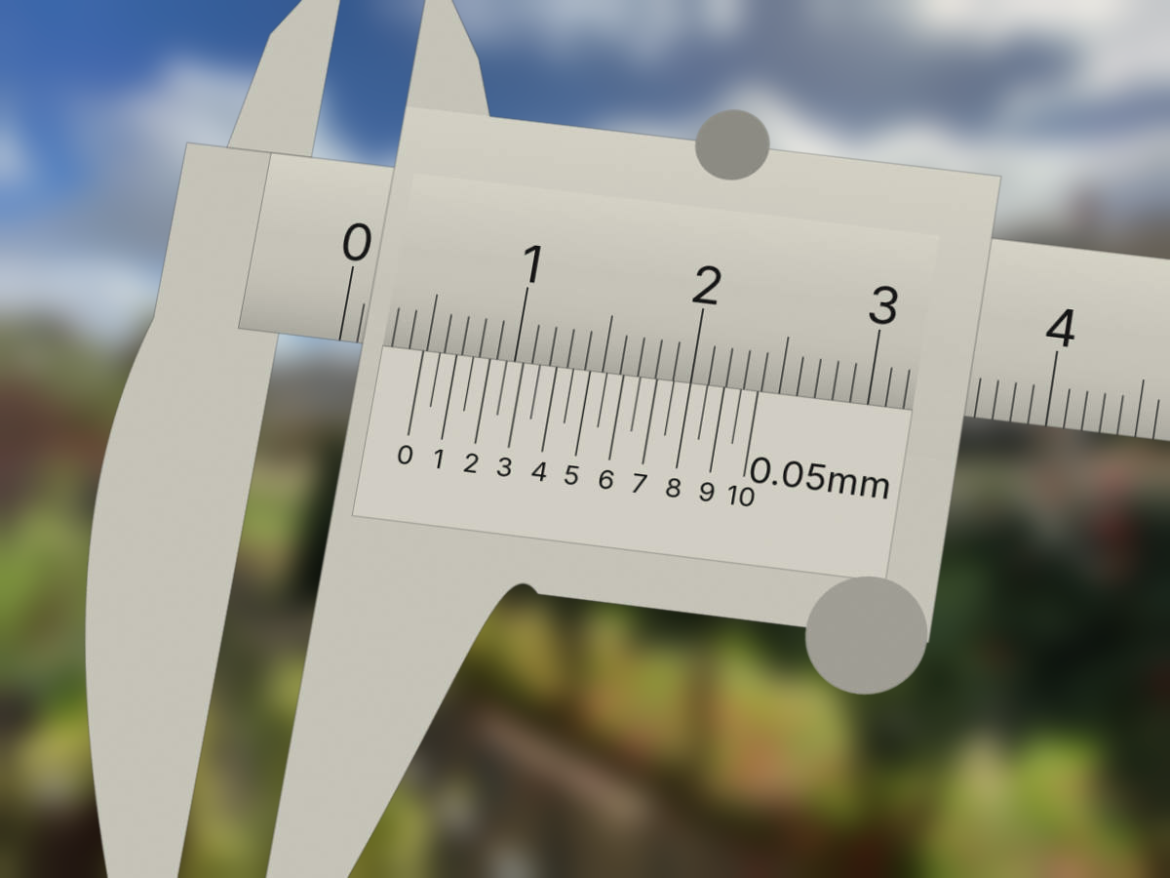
4.8 mm
